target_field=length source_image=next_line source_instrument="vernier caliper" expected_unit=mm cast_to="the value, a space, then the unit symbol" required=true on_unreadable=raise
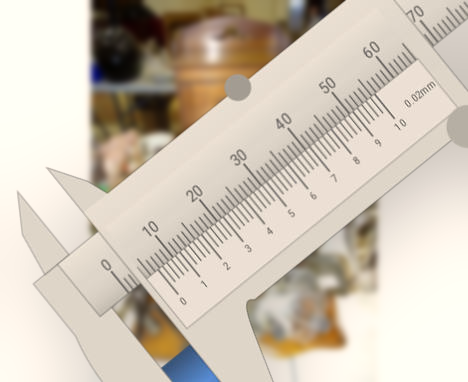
6.6 mm
